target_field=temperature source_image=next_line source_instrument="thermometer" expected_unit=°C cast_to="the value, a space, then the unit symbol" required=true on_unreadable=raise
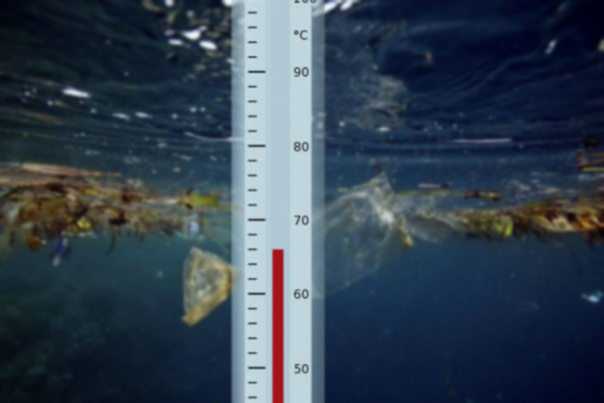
66 °C
